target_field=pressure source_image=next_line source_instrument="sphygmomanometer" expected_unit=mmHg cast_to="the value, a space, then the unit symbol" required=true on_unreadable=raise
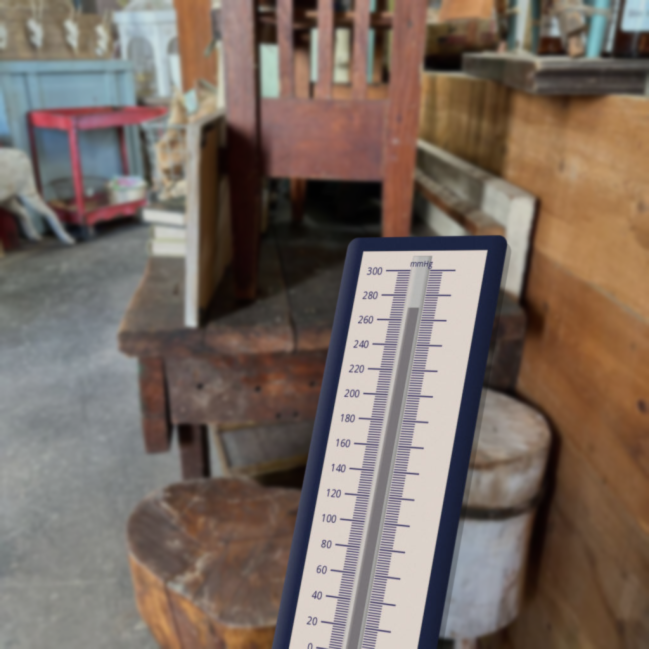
270 mmHg
